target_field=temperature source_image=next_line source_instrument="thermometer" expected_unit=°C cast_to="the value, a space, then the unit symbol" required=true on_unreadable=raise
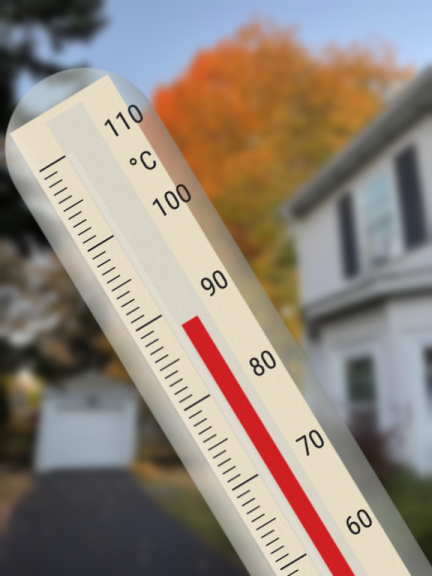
88 °C
